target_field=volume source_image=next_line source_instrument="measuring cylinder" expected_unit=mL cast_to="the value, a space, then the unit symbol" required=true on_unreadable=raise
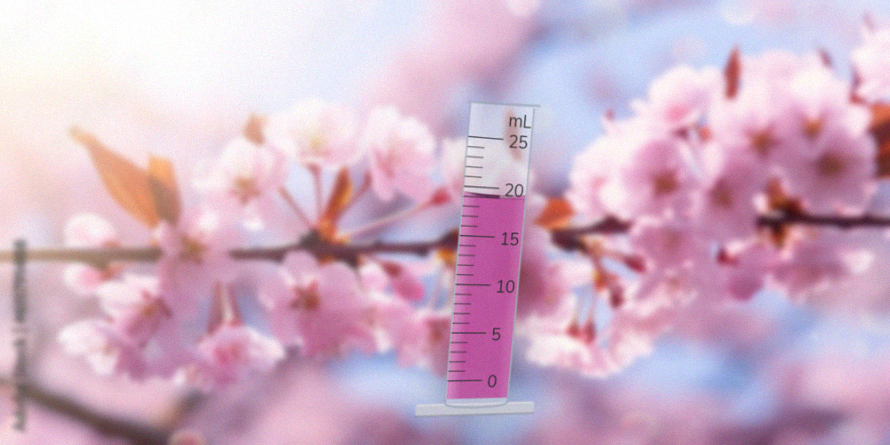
19 mL
